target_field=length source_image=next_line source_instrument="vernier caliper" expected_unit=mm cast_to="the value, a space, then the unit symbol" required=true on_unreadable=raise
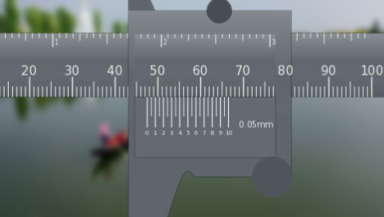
47.5 mm
